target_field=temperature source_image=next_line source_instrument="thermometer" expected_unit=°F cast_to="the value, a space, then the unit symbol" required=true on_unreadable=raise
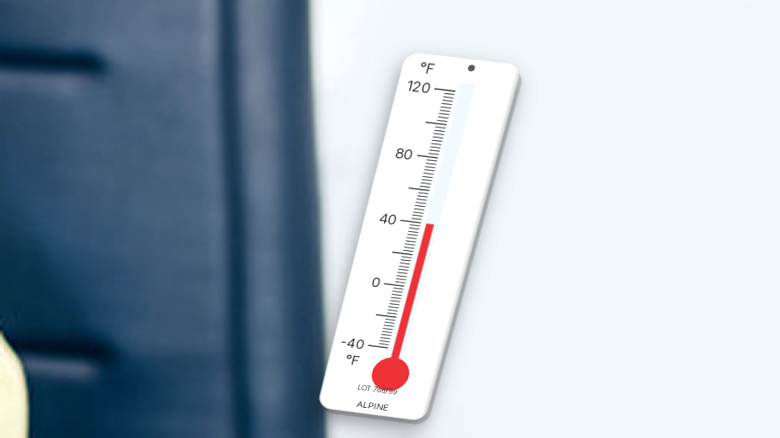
40 °F
